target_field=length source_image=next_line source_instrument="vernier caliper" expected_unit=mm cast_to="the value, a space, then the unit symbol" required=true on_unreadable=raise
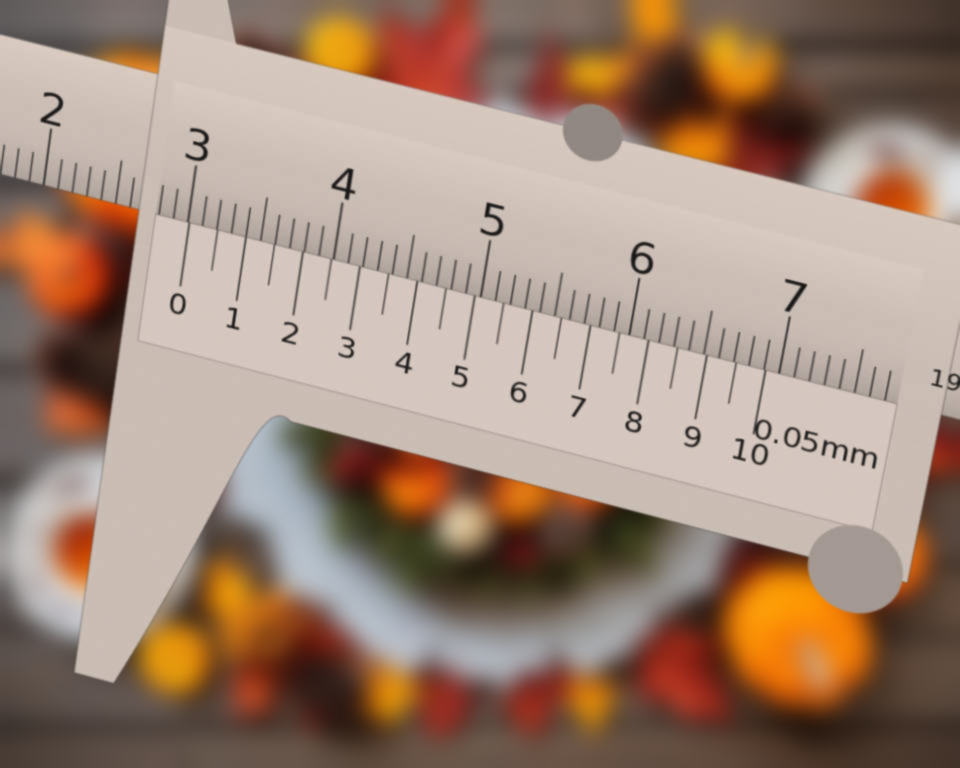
30.1 mm
